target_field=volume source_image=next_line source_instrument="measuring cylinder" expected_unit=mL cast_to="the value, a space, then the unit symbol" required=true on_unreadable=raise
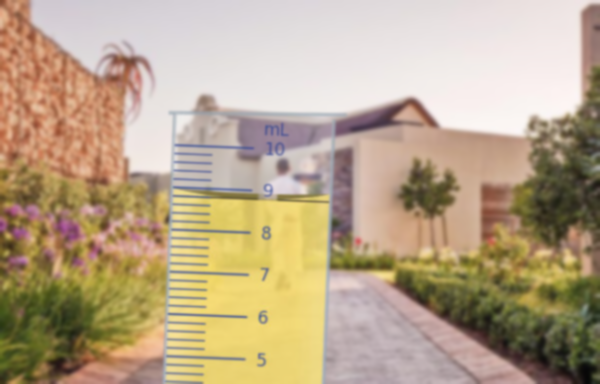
8.8 mL
